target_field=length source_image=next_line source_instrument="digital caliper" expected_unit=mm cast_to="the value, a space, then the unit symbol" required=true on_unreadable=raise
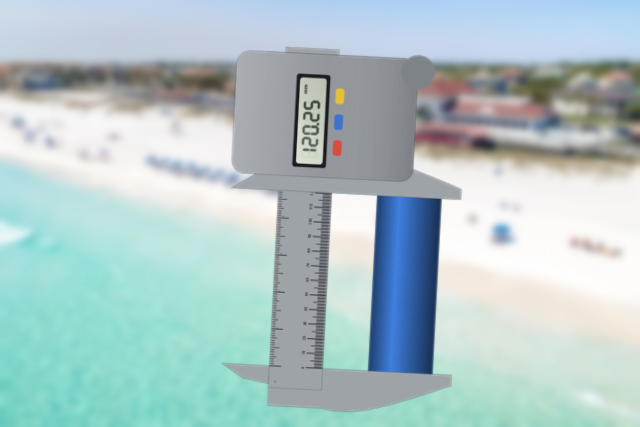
120.25 mm
